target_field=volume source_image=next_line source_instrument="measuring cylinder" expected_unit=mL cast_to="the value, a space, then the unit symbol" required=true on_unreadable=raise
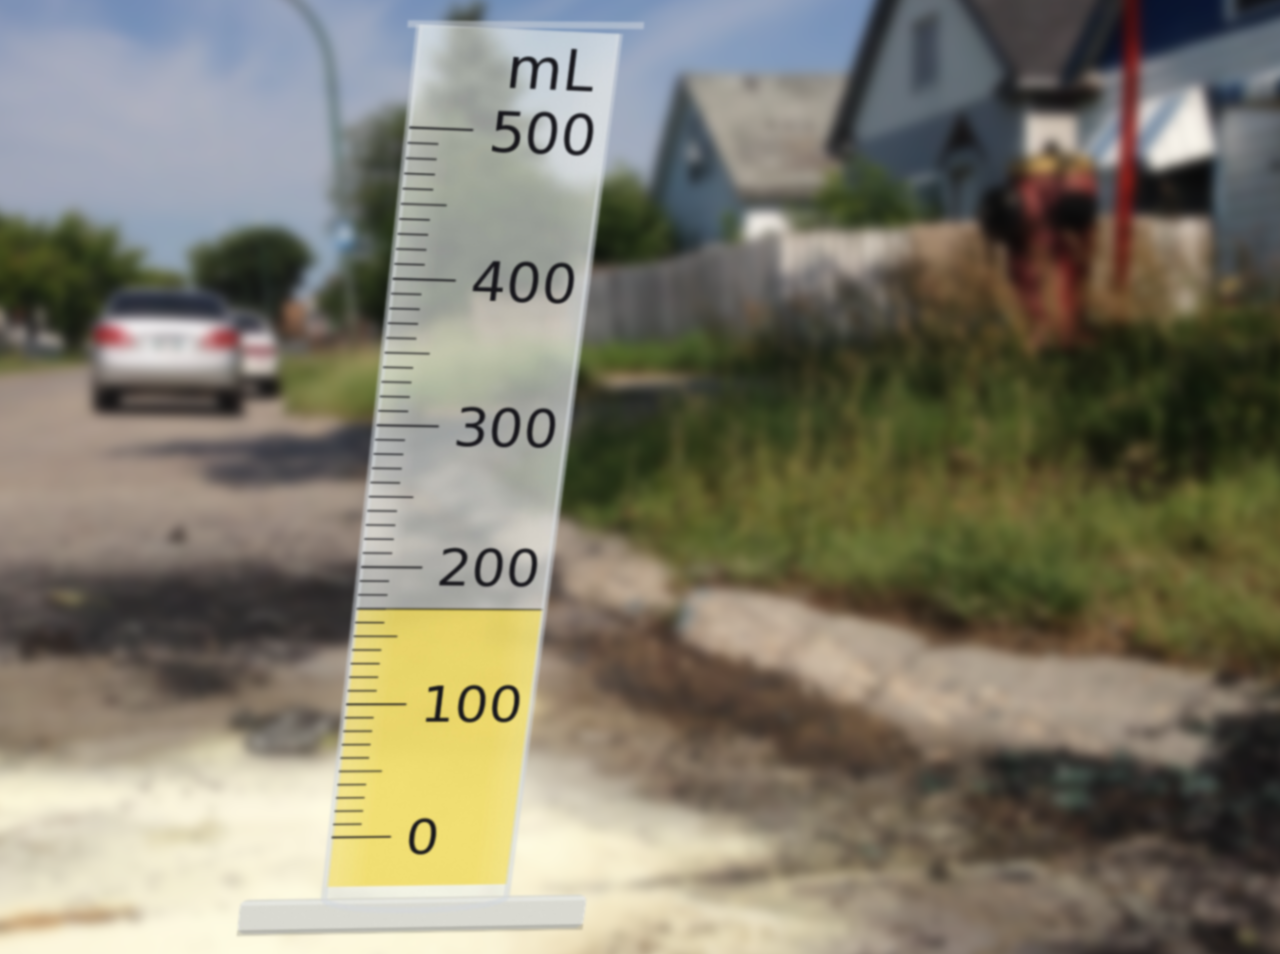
170 mL
